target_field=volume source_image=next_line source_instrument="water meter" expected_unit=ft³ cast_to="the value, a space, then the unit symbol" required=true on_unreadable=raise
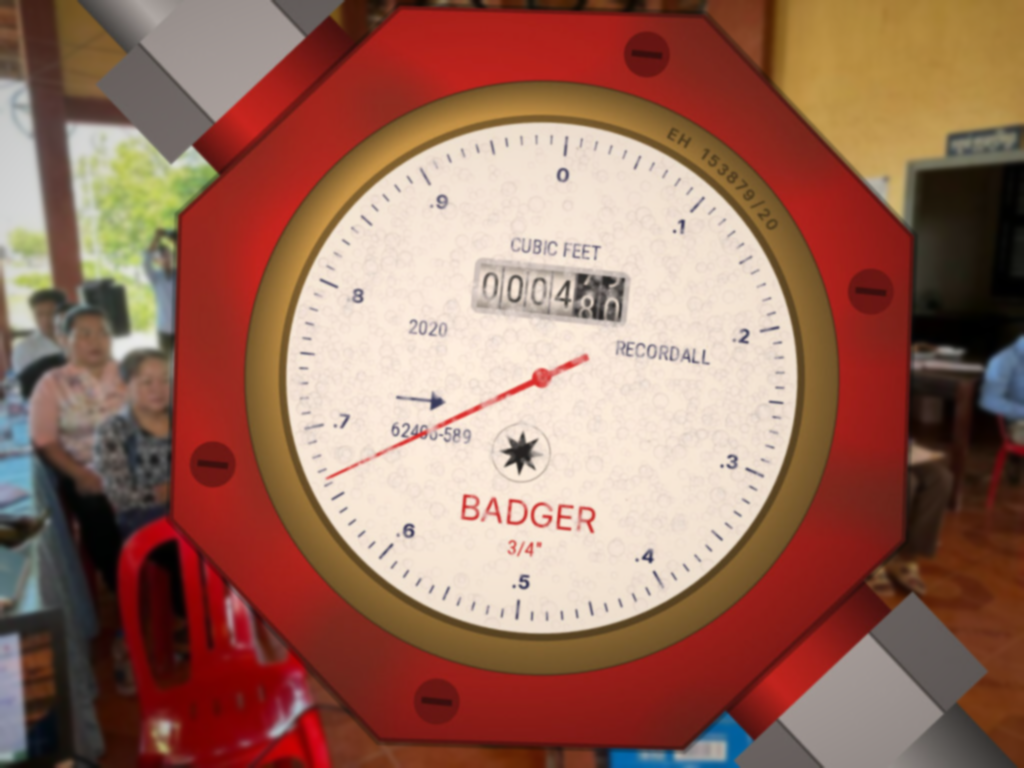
479.66 ft³
